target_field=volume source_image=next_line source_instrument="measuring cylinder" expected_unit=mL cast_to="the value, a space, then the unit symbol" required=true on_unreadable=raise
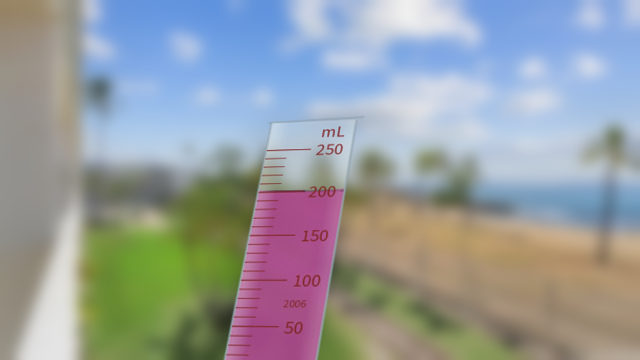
200 mL
